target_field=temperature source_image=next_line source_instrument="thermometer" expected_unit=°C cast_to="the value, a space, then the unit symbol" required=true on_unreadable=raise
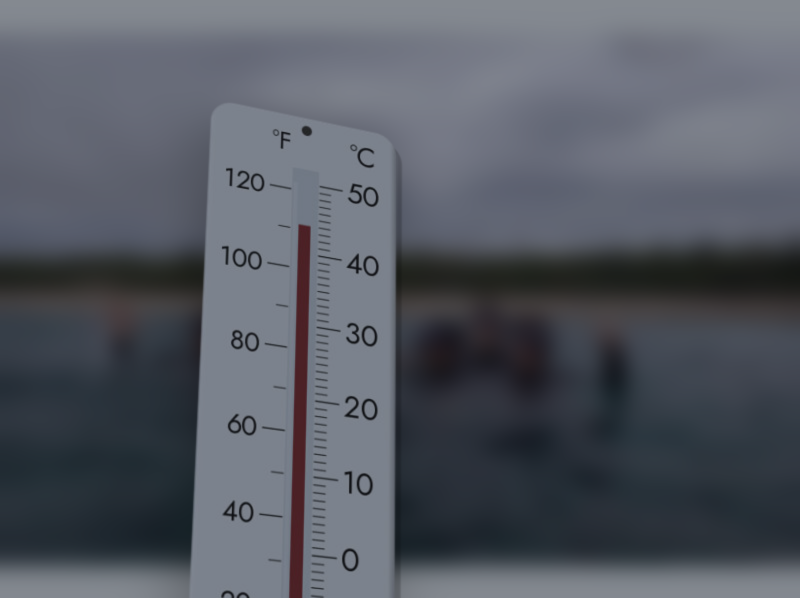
44 °C
